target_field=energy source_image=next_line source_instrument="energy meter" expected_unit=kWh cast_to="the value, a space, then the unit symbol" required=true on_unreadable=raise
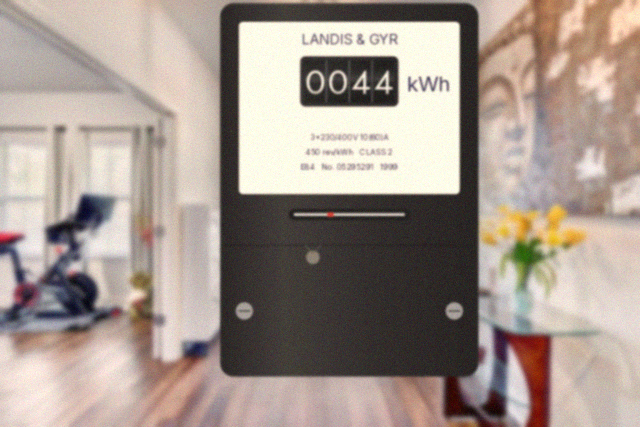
44 kWh
